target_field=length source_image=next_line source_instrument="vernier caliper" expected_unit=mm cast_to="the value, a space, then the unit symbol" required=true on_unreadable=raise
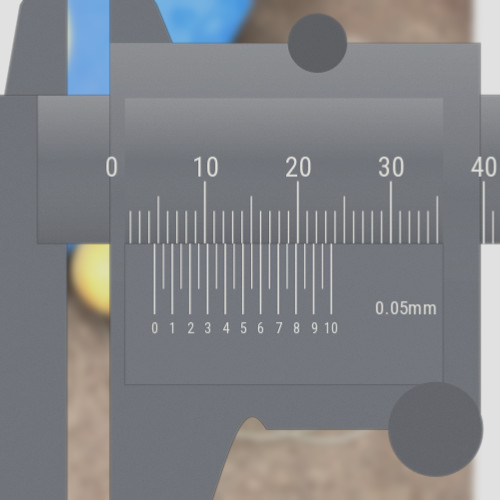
4.6 mm
